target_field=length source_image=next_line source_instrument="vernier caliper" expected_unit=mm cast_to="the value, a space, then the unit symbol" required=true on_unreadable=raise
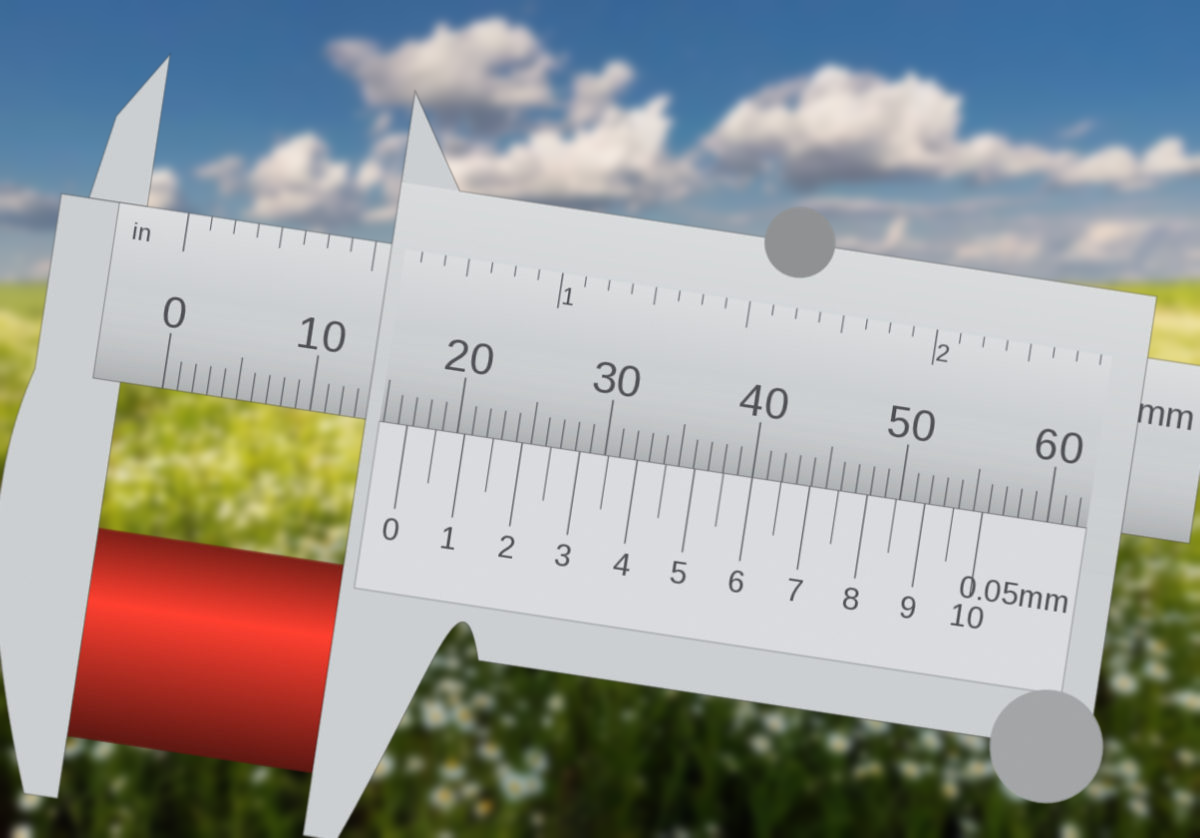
16.6 mm
